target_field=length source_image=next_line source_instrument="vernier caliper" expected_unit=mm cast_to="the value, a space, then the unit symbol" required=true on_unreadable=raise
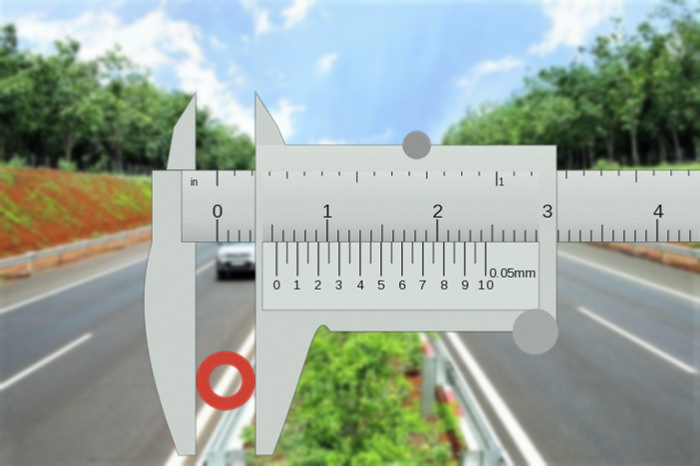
5.4 mm
